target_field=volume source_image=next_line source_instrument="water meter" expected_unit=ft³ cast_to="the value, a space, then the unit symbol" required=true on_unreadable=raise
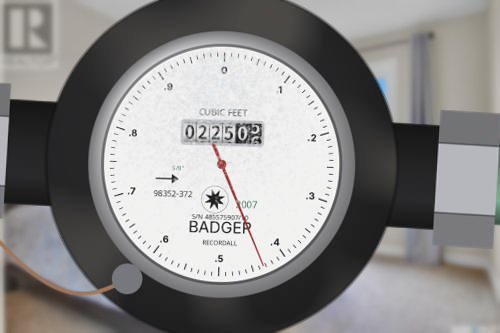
22505.43 ft³
